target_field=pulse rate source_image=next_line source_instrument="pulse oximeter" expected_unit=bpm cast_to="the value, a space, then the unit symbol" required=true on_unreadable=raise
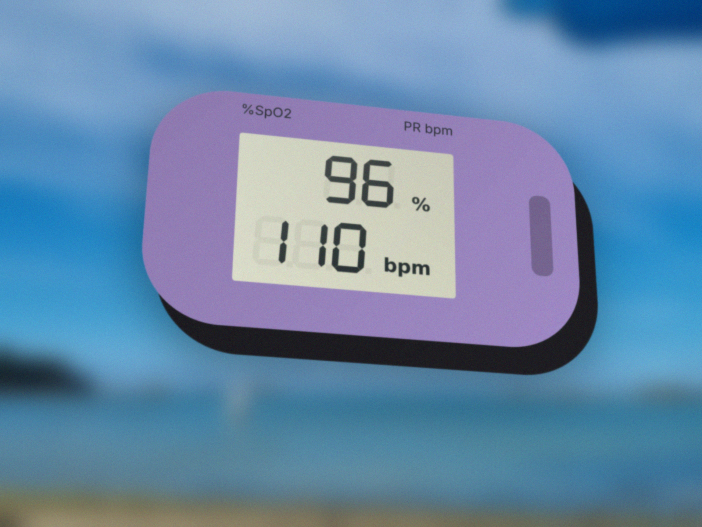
110 bpm
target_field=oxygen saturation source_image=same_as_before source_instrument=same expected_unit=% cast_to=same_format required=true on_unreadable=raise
96 %
